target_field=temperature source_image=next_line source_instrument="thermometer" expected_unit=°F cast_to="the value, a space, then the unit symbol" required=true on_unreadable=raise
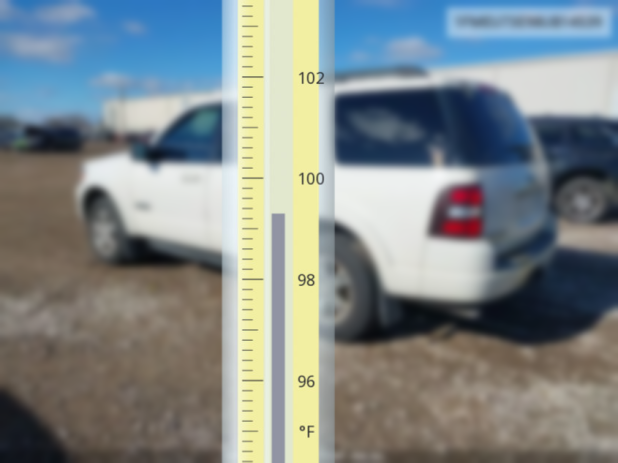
99.3 °F
